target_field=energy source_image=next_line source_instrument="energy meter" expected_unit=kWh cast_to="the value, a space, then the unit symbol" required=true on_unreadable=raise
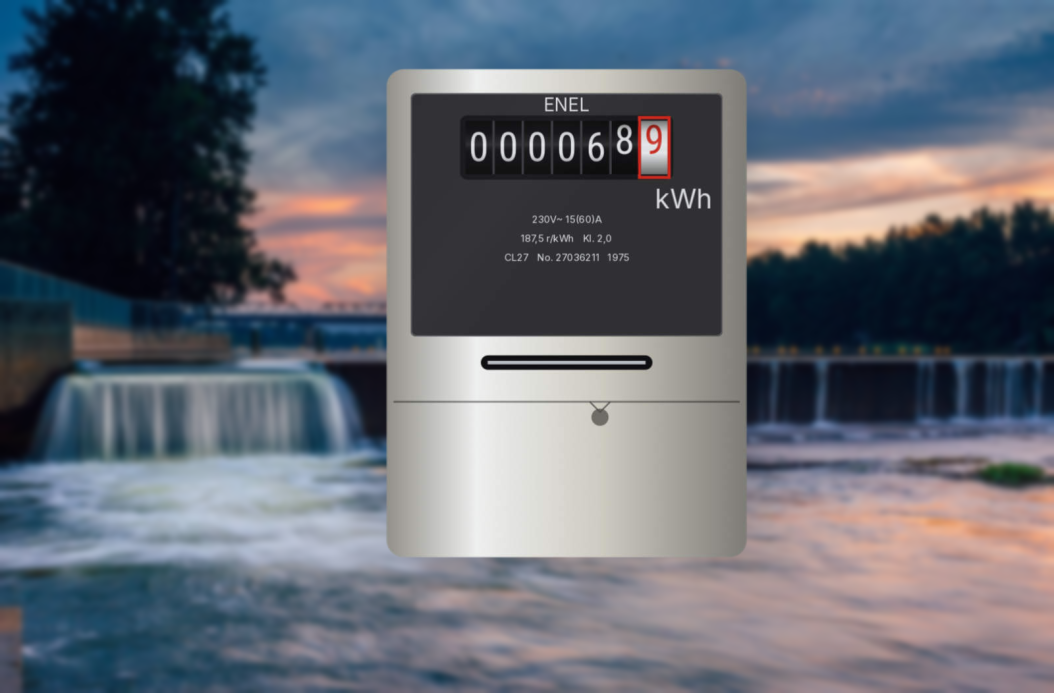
68.9 kWh
